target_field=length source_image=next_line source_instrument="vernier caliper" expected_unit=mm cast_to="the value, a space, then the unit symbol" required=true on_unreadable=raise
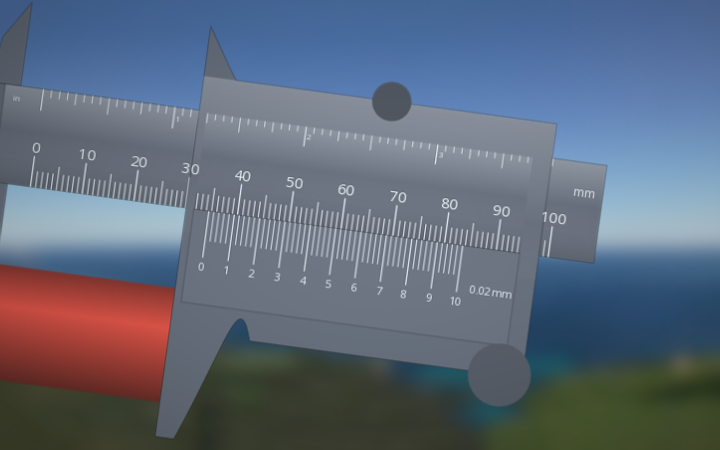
34.5 mm
